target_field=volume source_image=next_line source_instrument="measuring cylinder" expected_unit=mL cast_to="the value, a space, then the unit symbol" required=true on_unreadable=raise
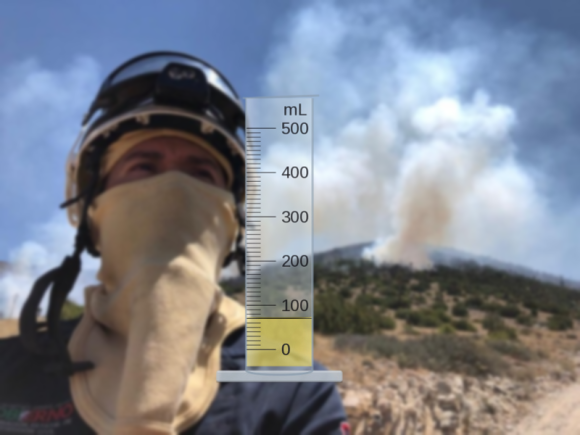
70 mL
